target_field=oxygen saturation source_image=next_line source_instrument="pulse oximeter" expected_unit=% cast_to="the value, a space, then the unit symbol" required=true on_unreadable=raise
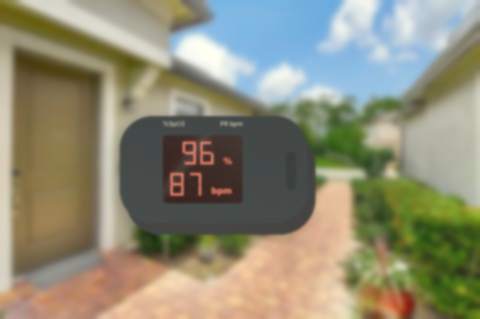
96 %
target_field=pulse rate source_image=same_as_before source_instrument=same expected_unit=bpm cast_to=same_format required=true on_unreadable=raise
87 bpm
